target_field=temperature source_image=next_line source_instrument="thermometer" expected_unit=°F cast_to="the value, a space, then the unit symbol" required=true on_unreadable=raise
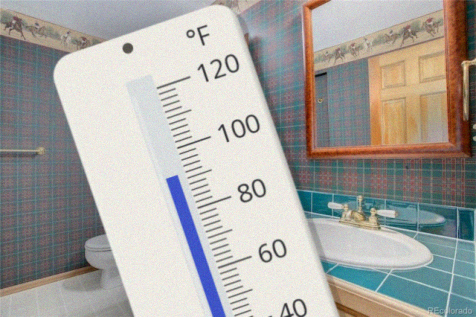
92 °F
